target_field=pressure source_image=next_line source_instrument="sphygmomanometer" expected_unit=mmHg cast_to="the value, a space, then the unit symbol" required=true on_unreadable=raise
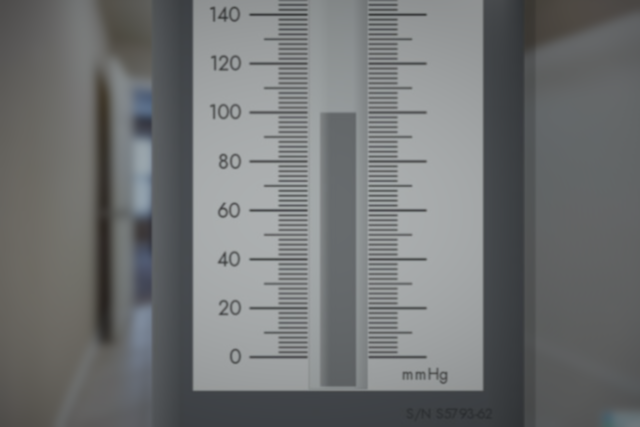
100 mmHg
